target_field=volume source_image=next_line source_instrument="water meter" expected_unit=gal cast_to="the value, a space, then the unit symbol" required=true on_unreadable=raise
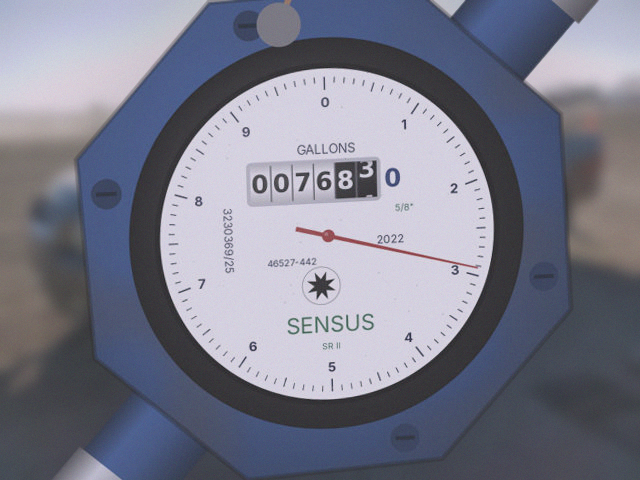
76832.9 gal
